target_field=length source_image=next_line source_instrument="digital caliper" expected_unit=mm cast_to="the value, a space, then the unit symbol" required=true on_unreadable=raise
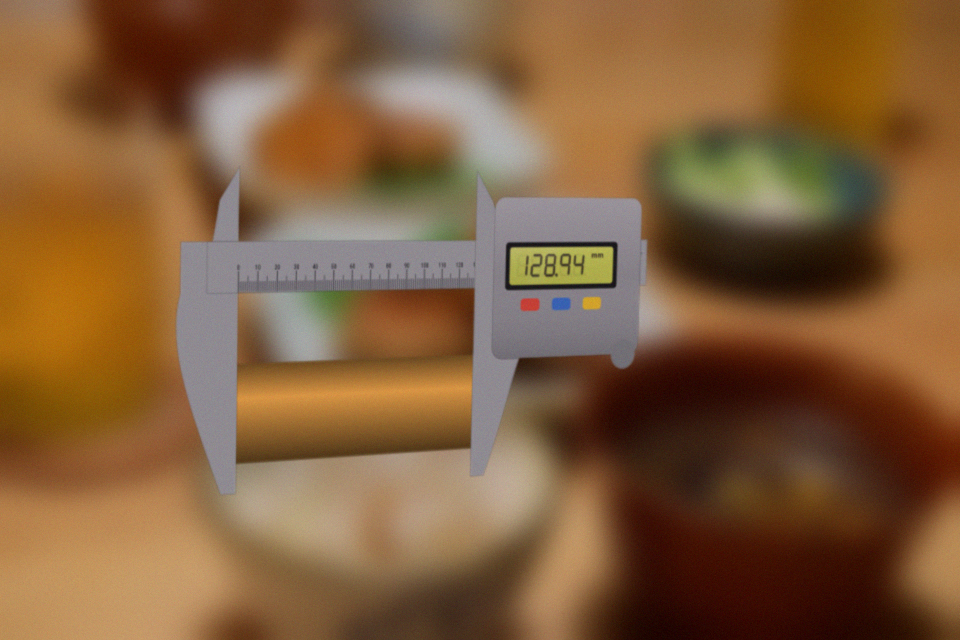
128.94 mm
